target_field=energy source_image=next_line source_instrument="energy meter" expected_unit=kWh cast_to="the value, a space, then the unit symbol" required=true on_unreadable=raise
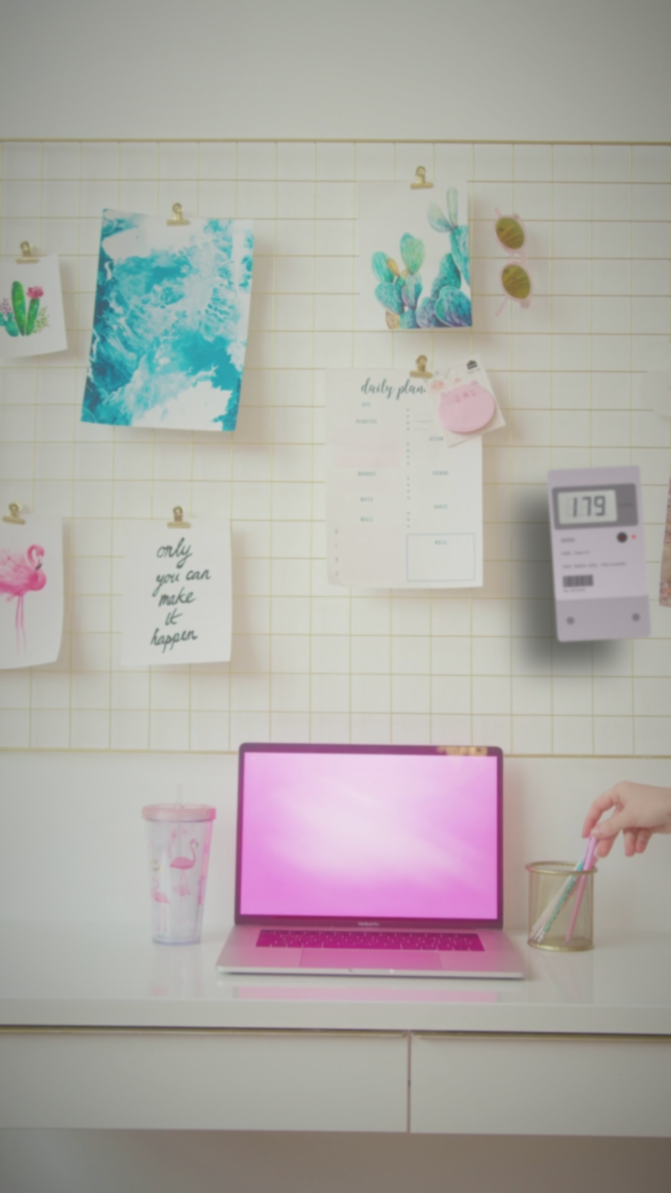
179 kWh
